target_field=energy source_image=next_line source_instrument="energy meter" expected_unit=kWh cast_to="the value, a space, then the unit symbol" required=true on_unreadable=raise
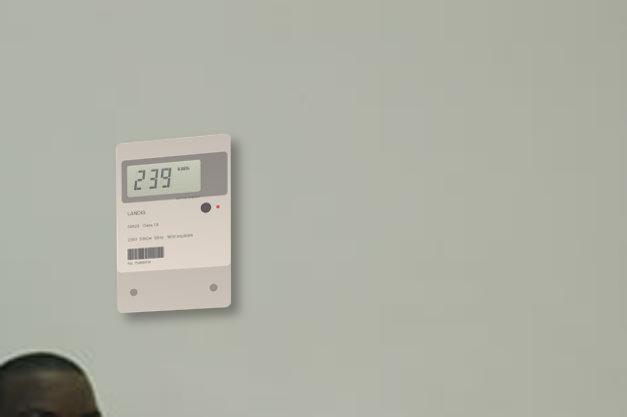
239 kWh
